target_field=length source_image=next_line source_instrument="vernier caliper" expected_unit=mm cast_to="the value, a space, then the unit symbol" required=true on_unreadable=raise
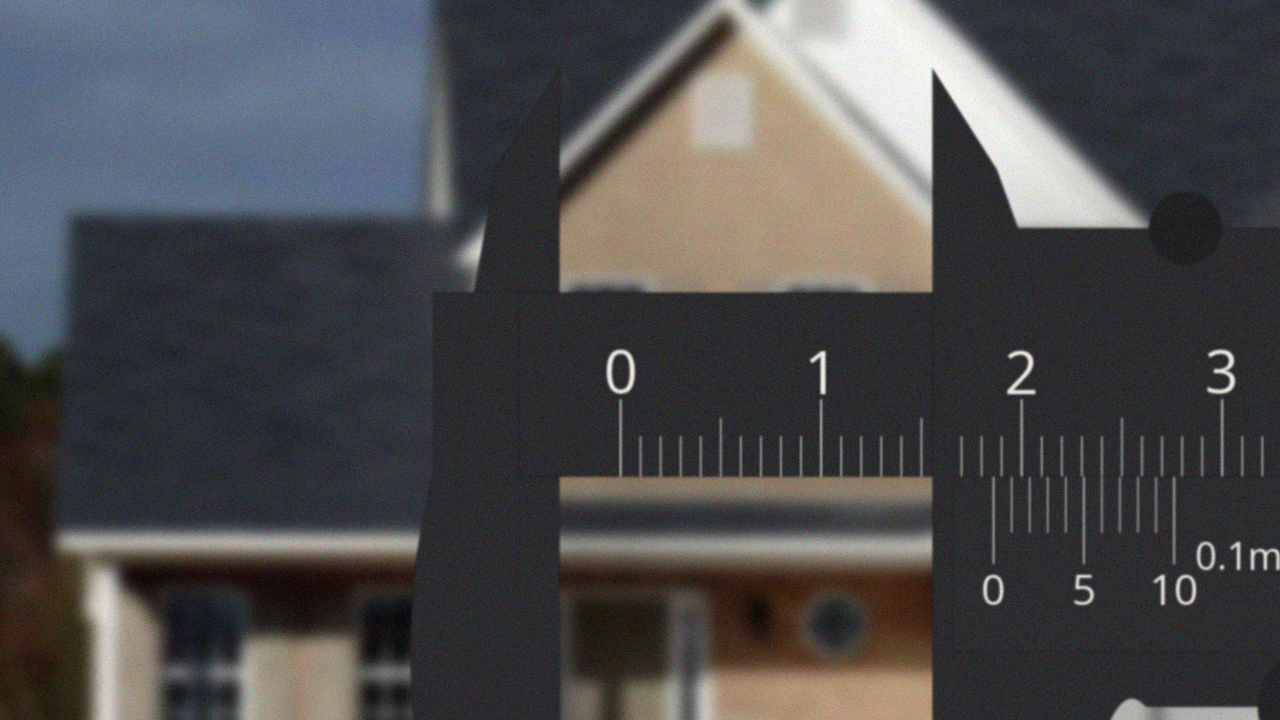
18.6 mm
